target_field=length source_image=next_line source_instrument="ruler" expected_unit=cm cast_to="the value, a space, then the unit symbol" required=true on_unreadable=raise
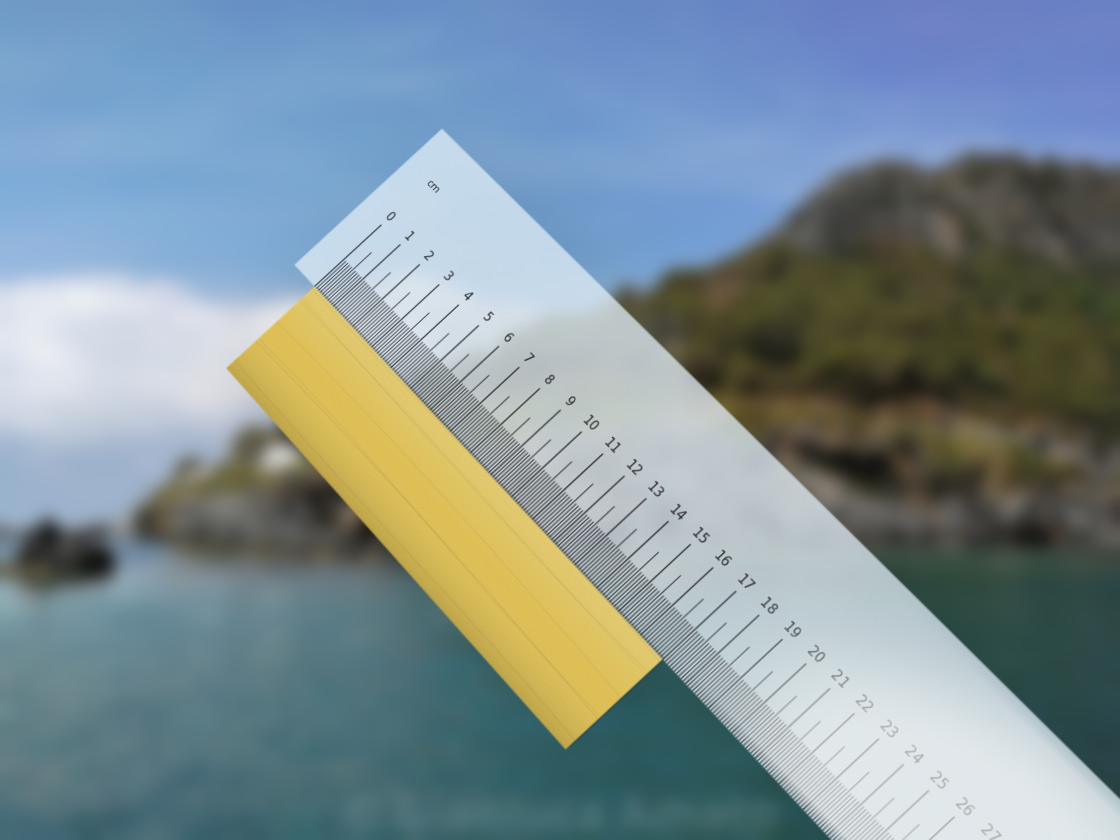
17 cm
